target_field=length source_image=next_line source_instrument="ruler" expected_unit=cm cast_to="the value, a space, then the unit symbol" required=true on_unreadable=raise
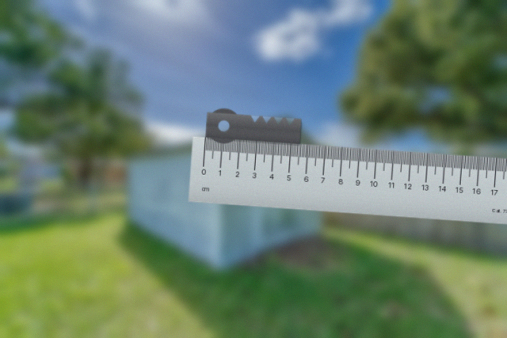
5.5 cm
